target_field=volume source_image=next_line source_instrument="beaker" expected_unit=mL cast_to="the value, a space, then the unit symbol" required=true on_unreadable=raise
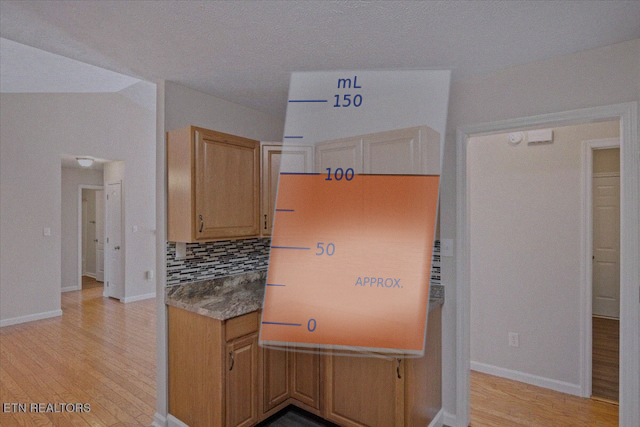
100 mL
